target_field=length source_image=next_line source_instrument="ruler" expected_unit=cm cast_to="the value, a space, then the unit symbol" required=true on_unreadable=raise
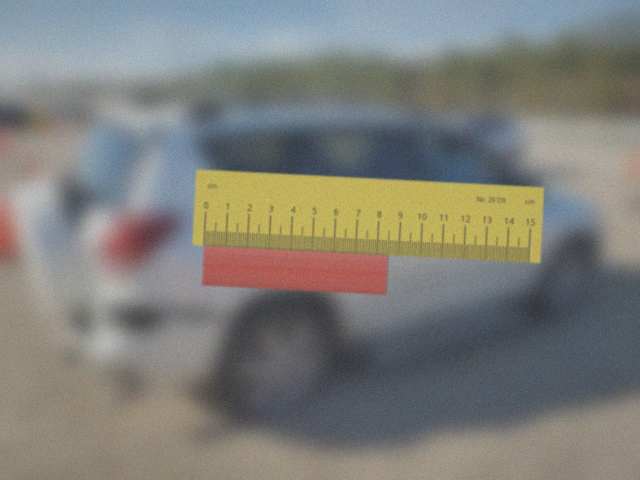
8.5 cm
